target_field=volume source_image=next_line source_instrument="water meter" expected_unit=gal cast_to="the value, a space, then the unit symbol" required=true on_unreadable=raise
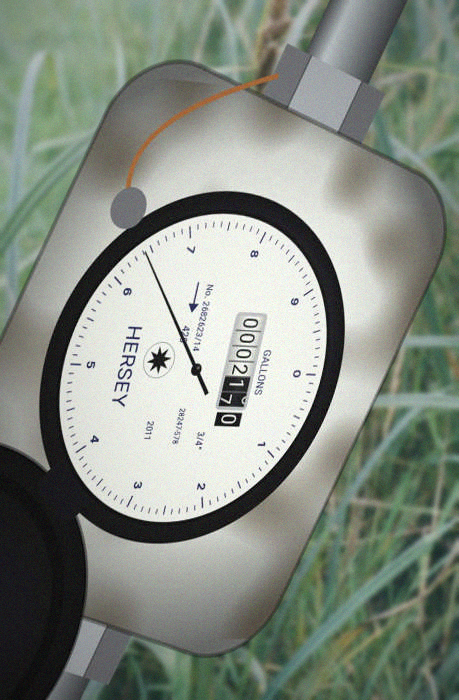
2166.4 gal
